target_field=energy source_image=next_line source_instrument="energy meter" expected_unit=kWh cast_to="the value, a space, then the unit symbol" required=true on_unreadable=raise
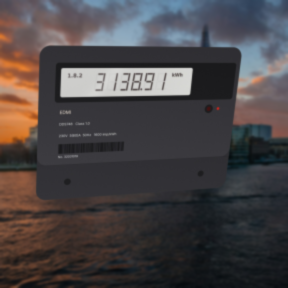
3138.91 kWh
